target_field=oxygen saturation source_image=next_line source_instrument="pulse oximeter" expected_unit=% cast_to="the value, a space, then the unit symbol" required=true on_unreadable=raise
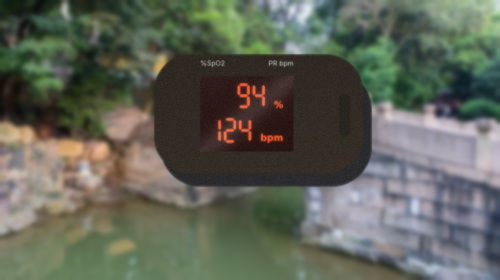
94 %
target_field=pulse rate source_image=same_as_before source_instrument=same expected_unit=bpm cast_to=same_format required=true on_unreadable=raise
124 bpm
